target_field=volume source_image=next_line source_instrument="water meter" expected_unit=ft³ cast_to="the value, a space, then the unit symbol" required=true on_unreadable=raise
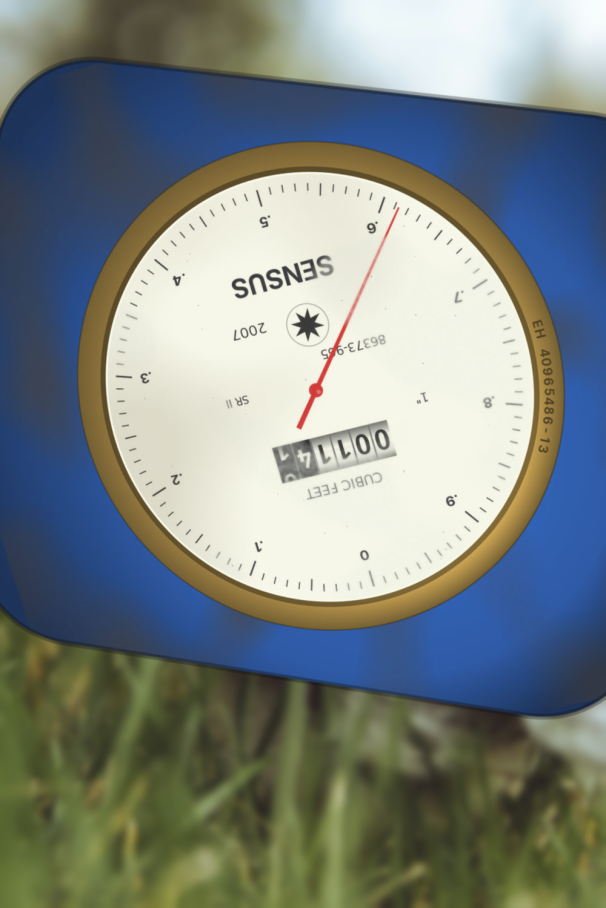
1140.61 ft³
